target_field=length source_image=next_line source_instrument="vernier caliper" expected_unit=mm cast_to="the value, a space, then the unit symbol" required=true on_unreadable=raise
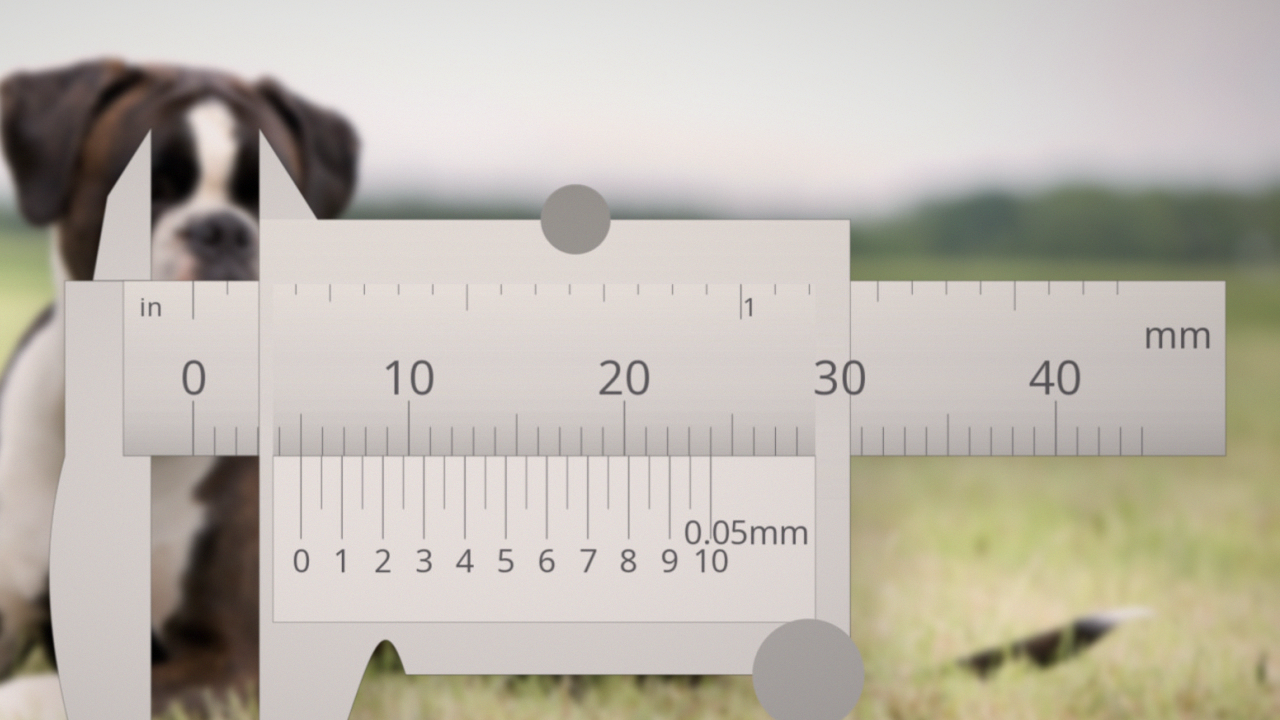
5.0 mm
